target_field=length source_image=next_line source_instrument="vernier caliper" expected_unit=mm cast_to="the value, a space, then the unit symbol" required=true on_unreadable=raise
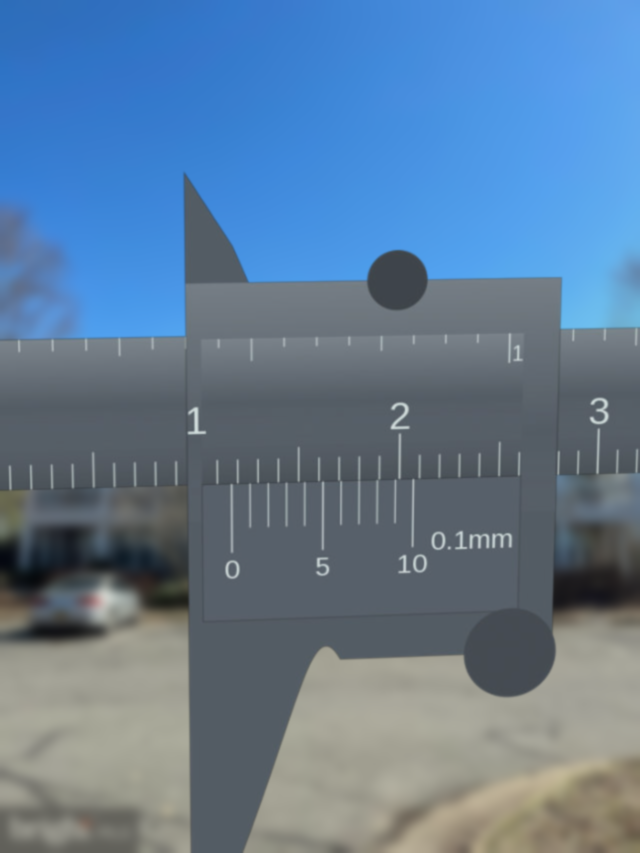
11.7 mm
